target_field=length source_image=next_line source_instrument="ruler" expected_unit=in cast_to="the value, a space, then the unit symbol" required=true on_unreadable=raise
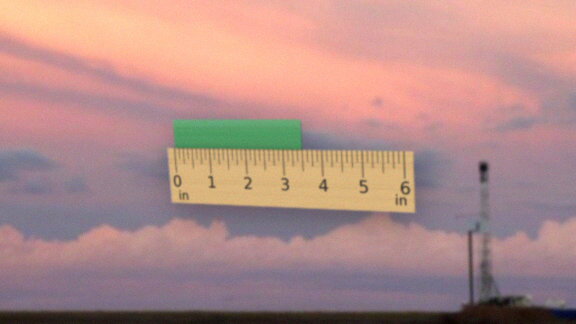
3.5 in
